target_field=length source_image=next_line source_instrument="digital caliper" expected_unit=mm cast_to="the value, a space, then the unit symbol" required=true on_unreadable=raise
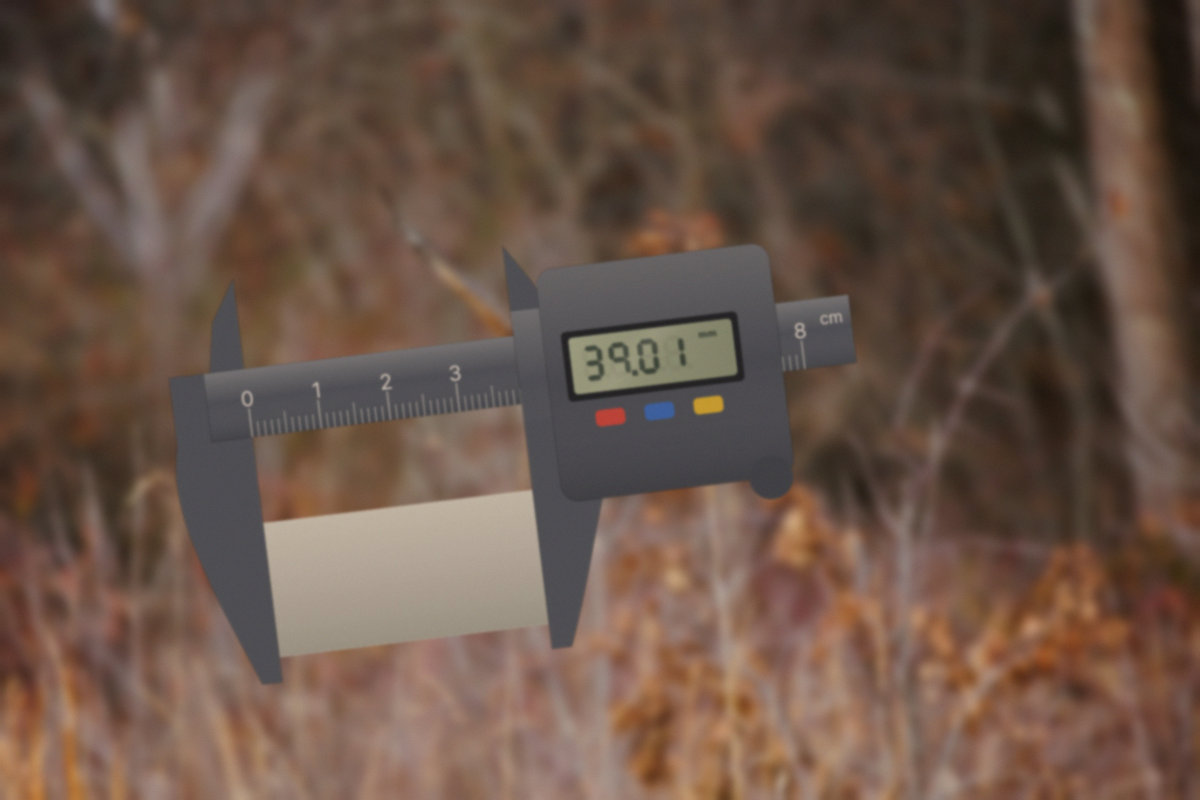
39.01 mm
